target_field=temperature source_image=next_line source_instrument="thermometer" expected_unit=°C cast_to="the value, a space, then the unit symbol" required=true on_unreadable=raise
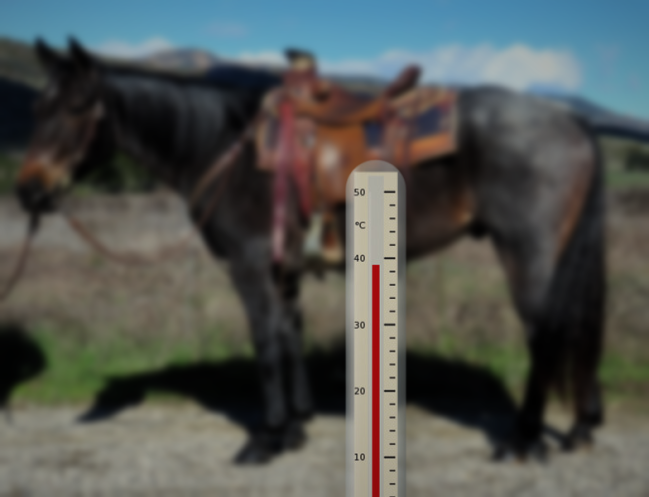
39 °C
